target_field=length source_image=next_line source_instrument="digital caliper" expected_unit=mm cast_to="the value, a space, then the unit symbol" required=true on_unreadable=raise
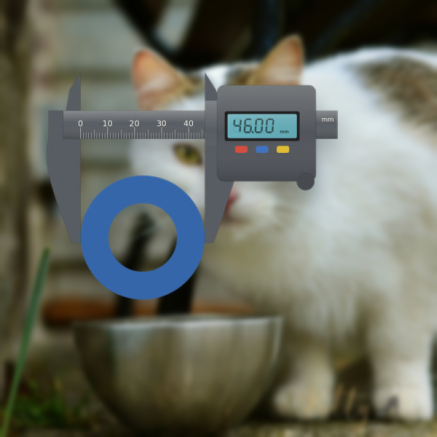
46.00 mm
